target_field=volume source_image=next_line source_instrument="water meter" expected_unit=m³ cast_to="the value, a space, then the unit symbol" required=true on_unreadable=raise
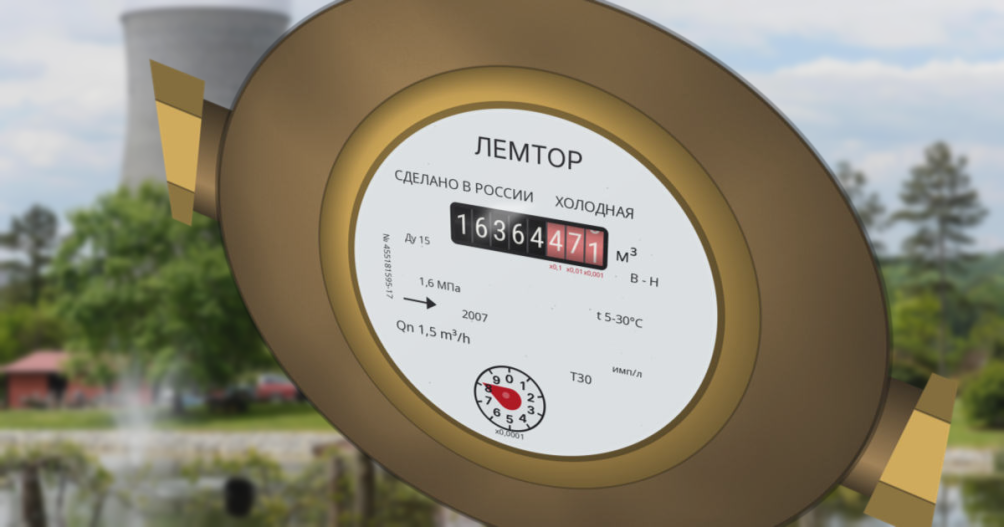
16364.4708 m³
